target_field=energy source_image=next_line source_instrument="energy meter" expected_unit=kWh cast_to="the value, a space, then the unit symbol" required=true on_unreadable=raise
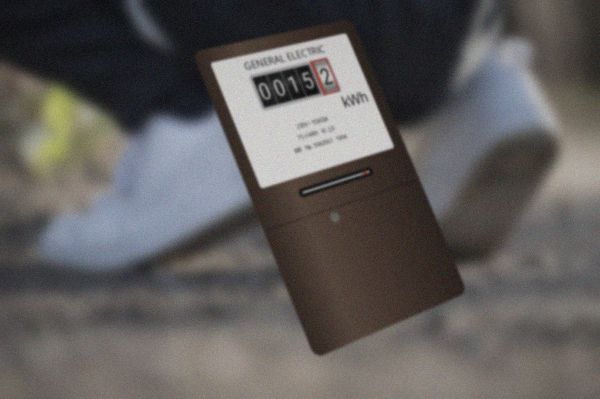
15.2 kWh
